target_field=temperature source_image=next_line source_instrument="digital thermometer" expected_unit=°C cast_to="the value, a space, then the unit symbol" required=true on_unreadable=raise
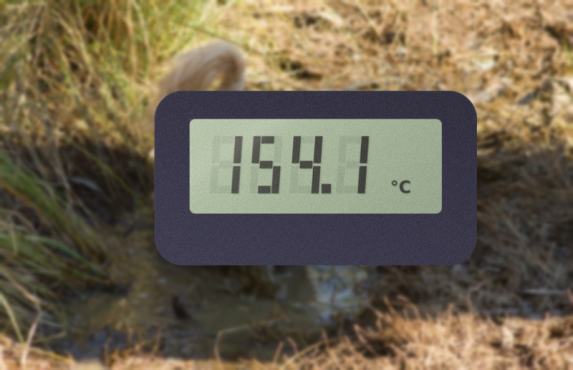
154.1 °C
